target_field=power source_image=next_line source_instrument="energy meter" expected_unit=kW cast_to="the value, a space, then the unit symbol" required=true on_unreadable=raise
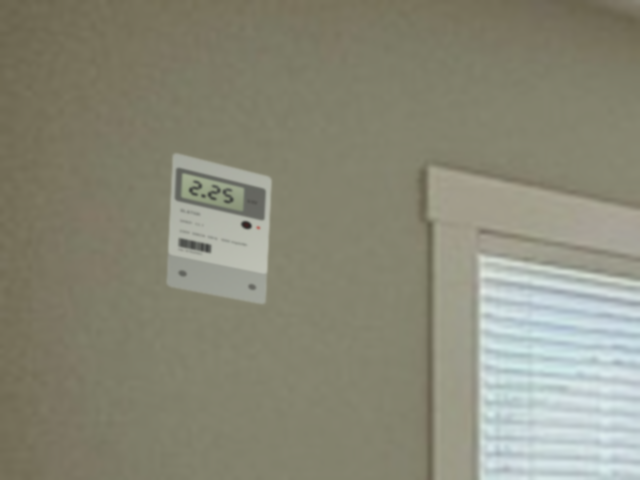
2.25 kW
